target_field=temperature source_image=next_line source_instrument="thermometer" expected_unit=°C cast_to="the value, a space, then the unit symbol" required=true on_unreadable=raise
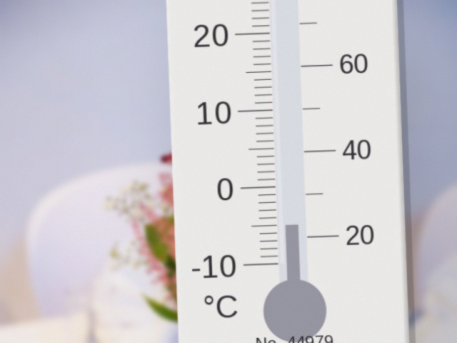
-5 °C
